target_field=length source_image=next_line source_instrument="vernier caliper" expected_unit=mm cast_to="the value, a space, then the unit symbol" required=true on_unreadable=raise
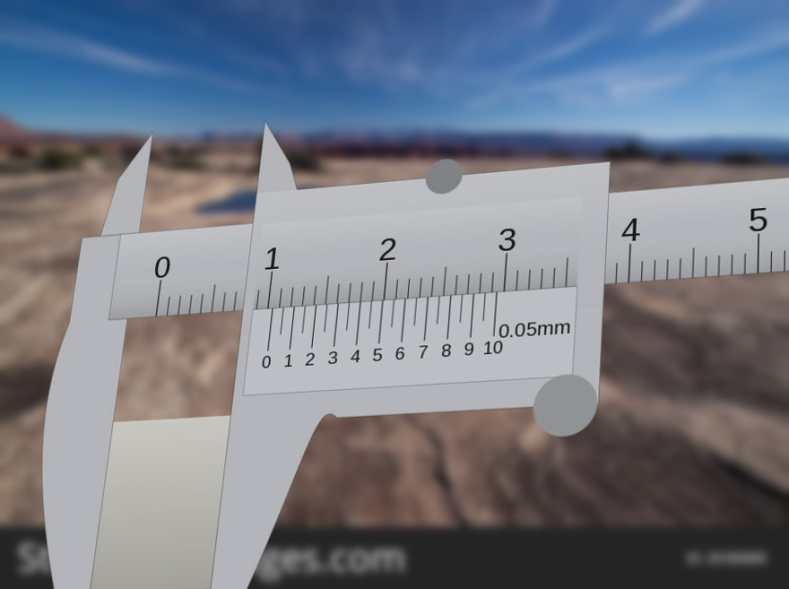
10.4 mm
